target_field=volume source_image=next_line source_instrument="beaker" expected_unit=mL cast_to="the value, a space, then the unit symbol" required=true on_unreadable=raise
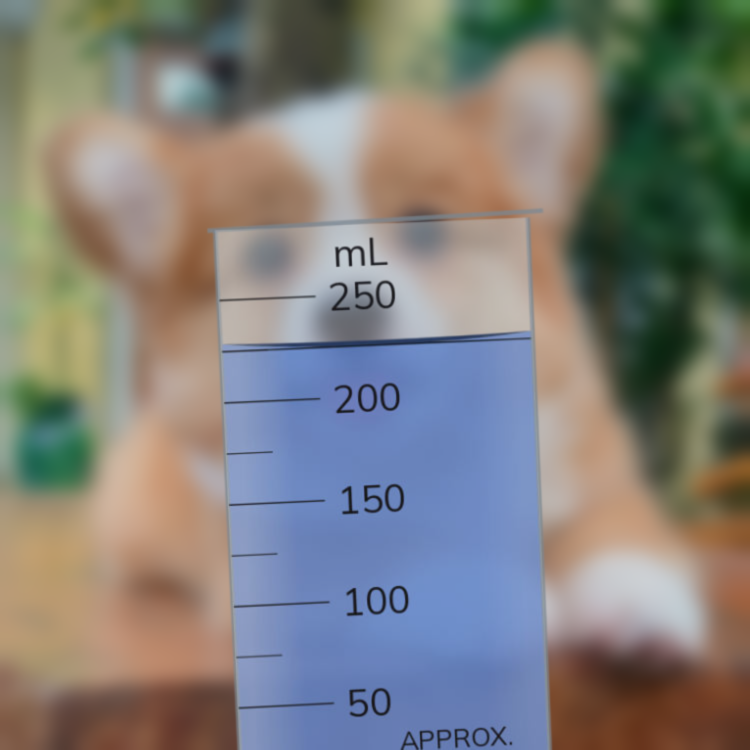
225 mL
